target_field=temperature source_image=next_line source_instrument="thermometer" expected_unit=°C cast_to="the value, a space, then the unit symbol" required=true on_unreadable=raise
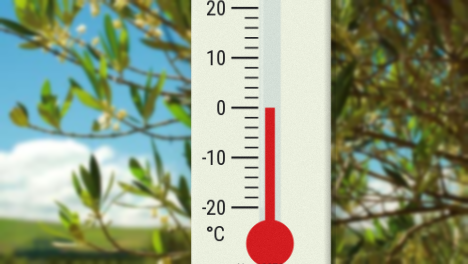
0 °C
